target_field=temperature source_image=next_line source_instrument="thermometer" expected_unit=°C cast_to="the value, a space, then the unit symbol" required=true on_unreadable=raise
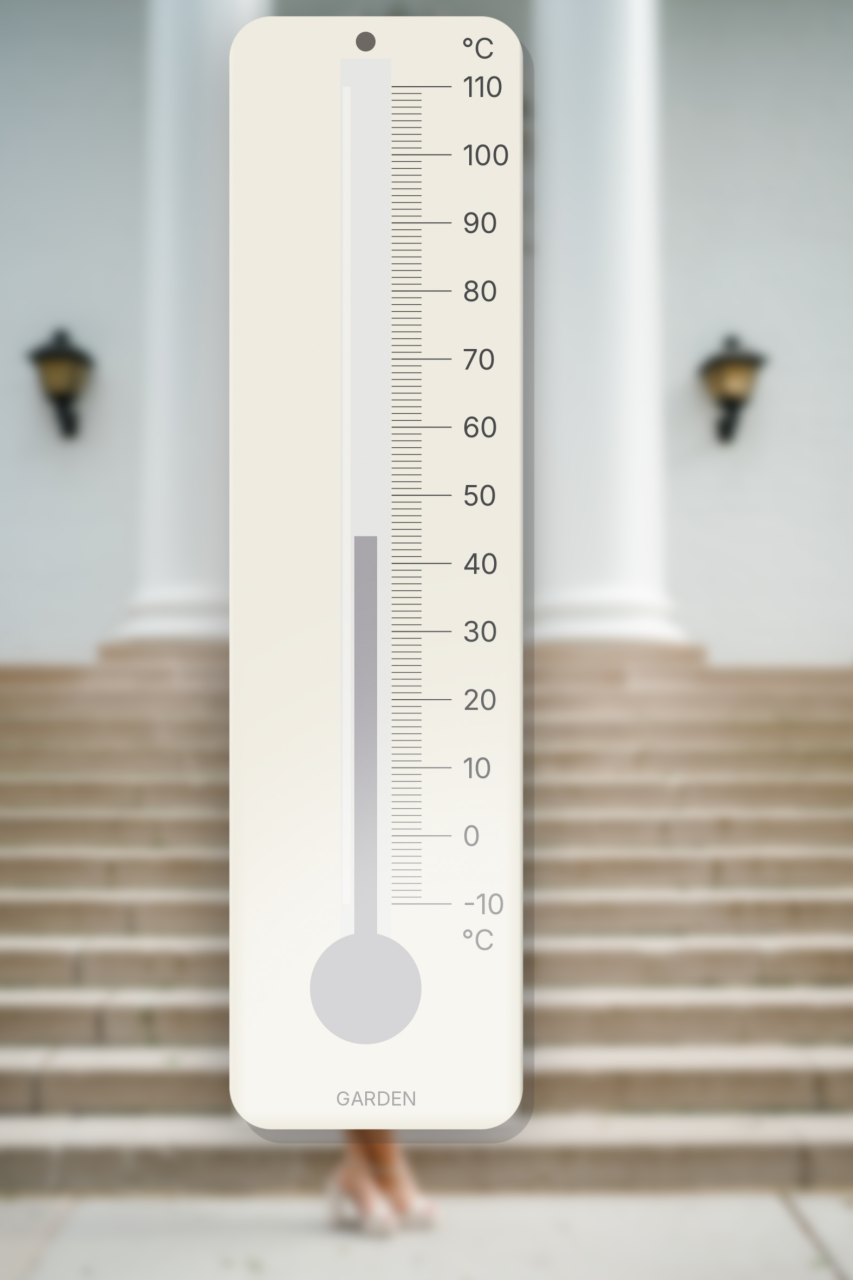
44 °C
